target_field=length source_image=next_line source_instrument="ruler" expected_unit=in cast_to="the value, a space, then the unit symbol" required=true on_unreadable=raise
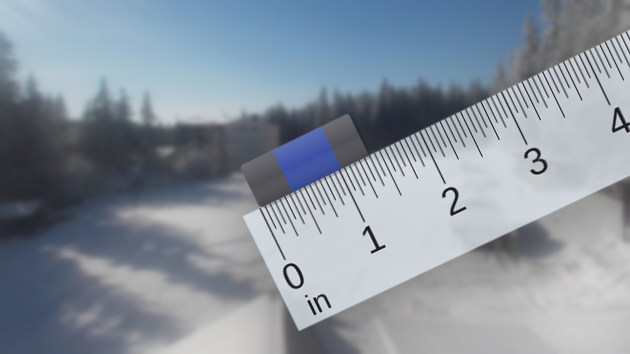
1.375 in
